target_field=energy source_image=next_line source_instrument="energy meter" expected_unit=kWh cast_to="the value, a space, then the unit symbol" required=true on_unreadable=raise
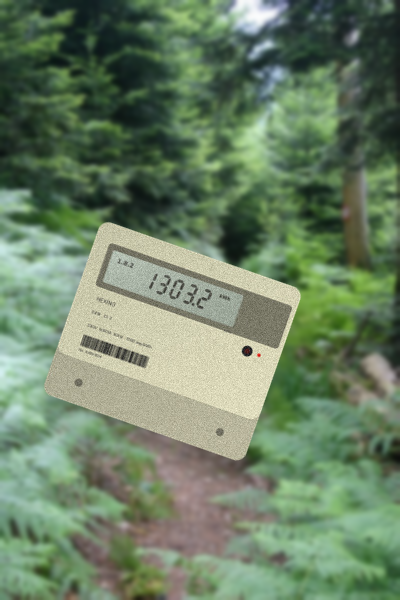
1303.2 kWh
